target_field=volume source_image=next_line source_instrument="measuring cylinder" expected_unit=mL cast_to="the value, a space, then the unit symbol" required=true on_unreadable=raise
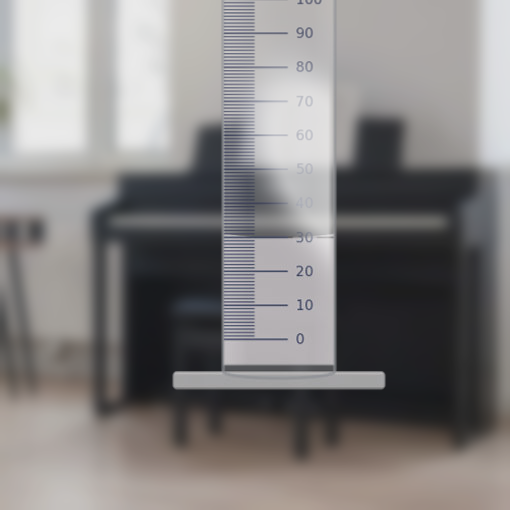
30 mL
